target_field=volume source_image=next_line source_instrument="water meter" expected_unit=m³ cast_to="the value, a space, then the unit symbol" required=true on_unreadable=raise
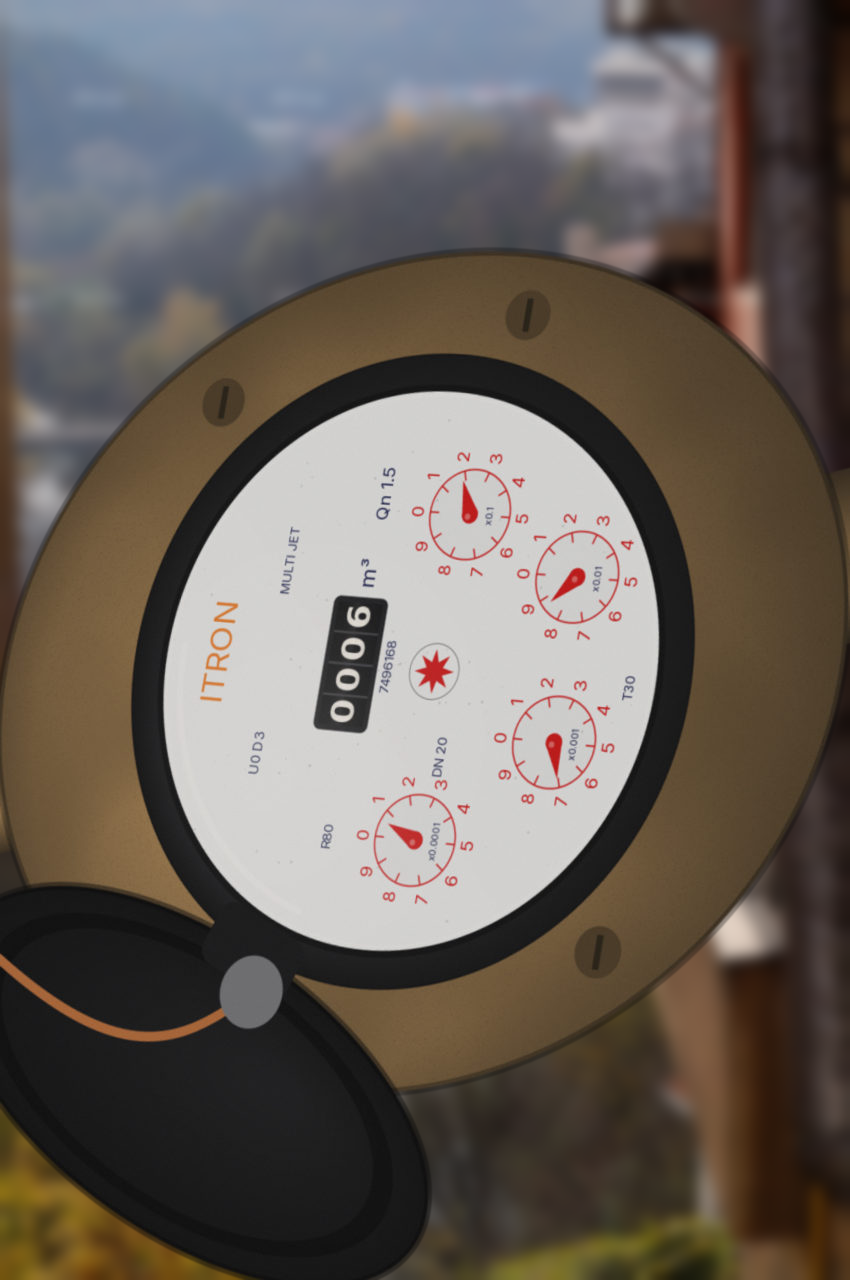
6.1870 m³
